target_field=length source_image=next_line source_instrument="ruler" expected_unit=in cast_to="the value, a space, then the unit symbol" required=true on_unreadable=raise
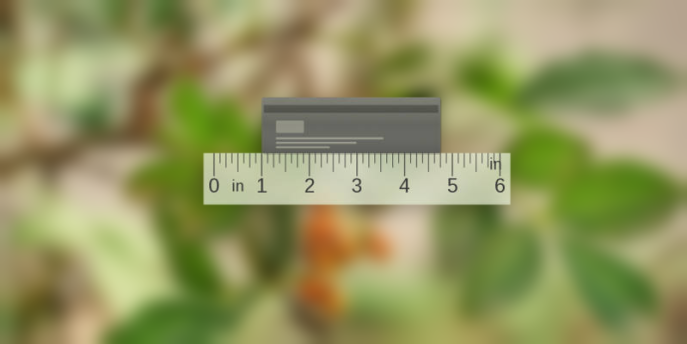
3.75 in
